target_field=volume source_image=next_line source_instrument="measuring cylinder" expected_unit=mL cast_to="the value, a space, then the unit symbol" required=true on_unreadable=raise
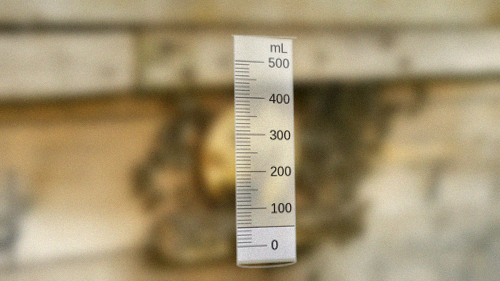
50 mL
